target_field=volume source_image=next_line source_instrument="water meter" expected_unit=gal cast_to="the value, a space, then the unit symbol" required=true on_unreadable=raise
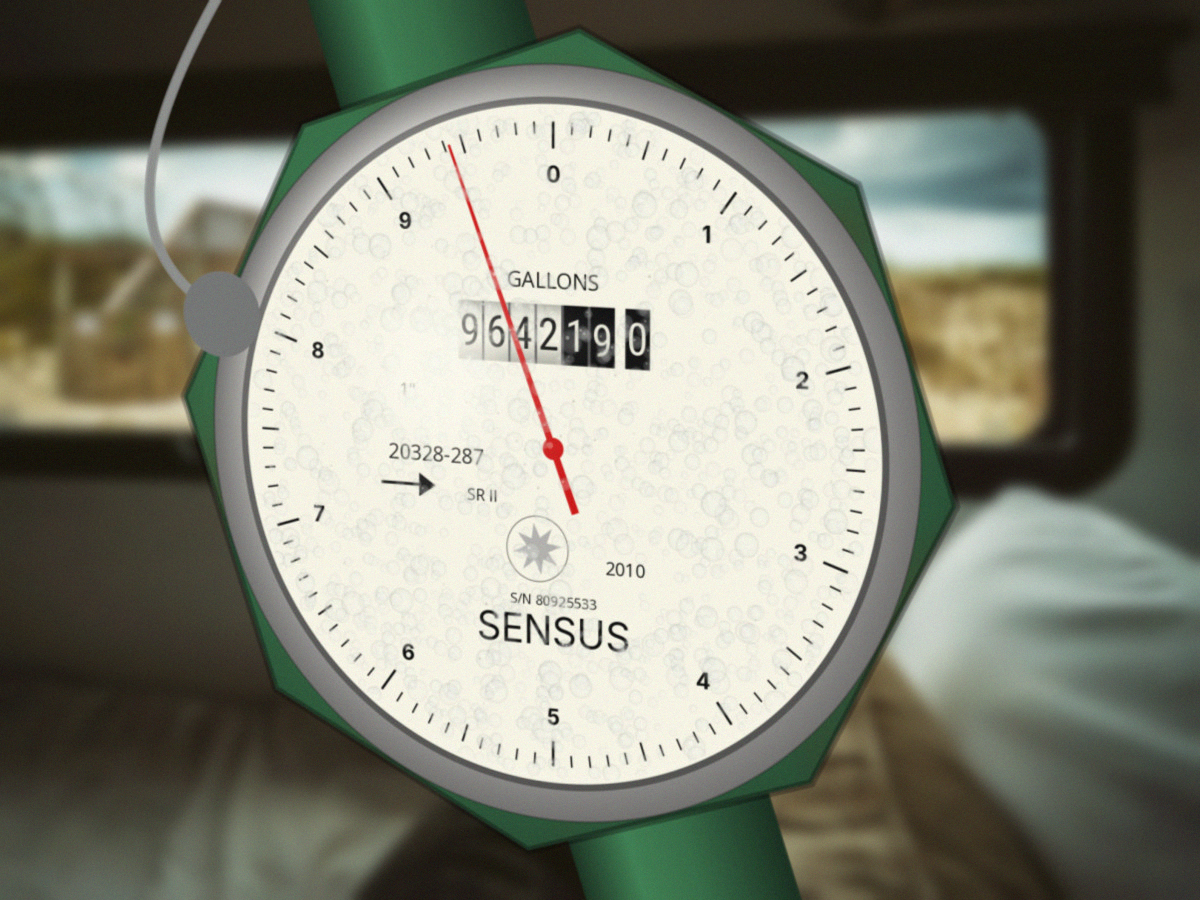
9642189.4 gal
